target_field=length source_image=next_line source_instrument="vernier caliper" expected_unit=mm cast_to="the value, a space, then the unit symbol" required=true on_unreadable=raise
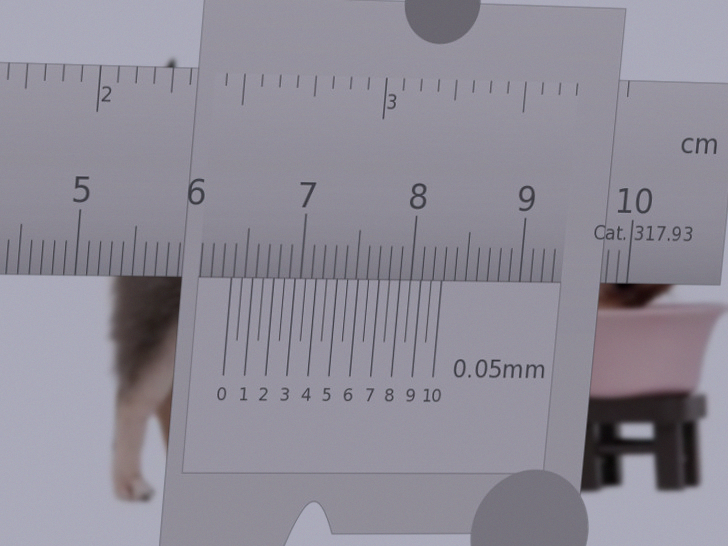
63.8 mm
